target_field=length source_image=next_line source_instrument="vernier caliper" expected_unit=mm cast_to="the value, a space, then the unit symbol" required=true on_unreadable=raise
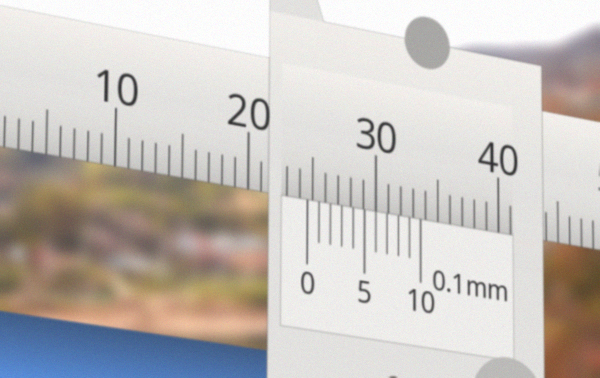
24.6 mm
